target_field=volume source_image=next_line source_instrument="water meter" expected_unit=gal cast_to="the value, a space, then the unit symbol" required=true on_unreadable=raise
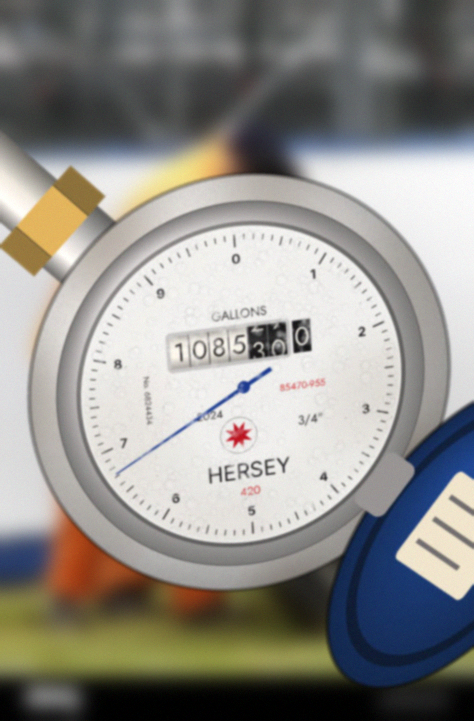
1085296.7 gal
